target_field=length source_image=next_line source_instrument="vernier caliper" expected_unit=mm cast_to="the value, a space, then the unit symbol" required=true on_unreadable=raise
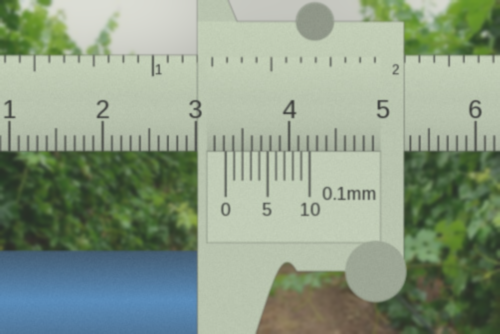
33.2 mm
